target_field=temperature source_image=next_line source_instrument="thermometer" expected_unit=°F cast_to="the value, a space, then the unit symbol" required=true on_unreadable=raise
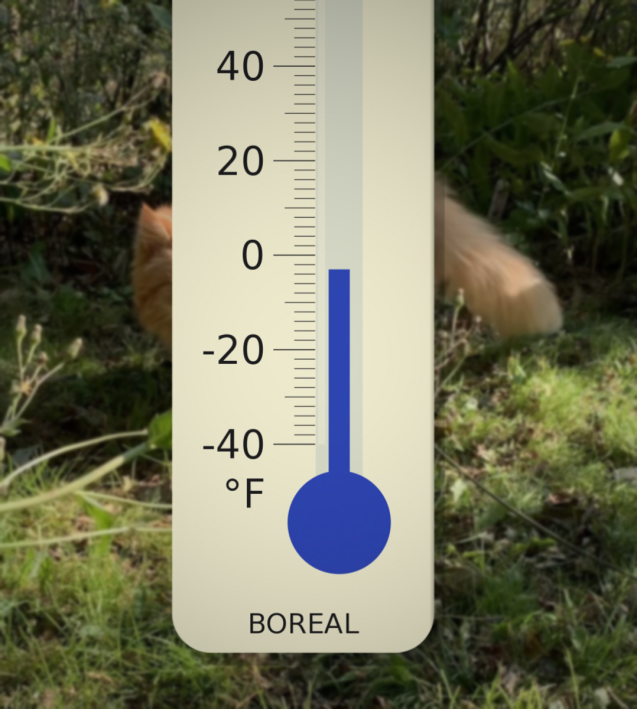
-3 °F
